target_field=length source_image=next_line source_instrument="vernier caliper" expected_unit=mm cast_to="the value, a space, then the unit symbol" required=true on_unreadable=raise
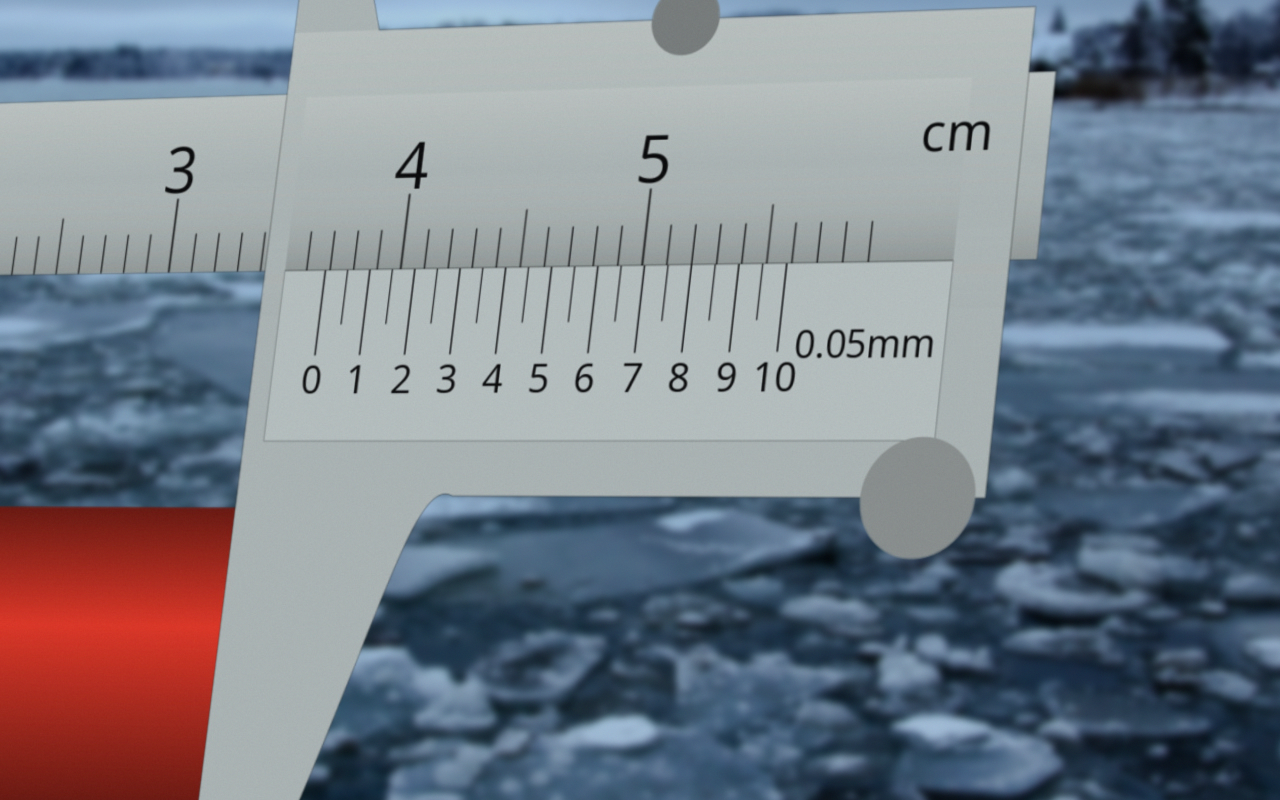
36.8 mm
